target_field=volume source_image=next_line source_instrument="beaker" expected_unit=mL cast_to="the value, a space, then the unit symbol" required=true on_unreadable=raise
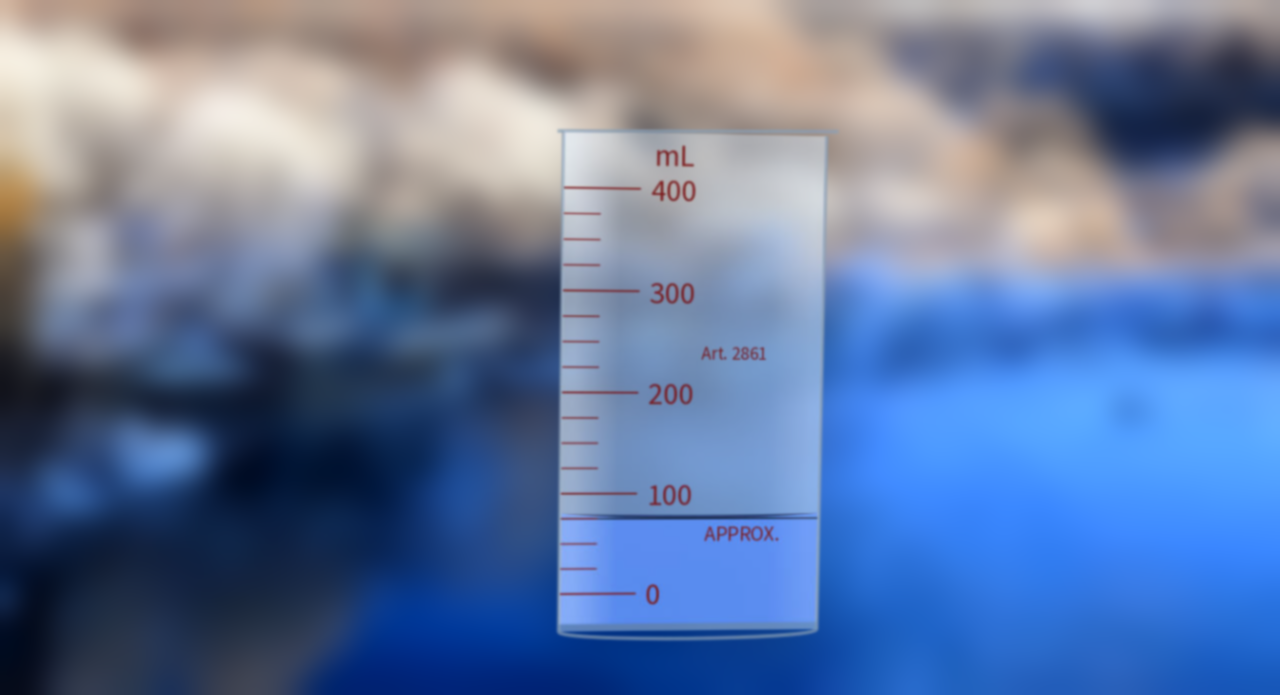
75 mL
